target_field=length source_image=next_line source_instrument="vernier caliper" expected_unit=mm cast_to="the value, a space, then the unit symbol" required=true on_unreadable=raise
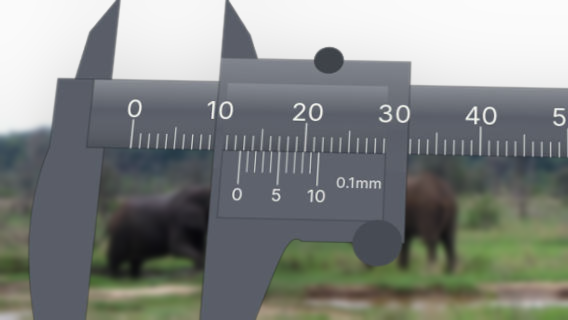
12.6 mm
